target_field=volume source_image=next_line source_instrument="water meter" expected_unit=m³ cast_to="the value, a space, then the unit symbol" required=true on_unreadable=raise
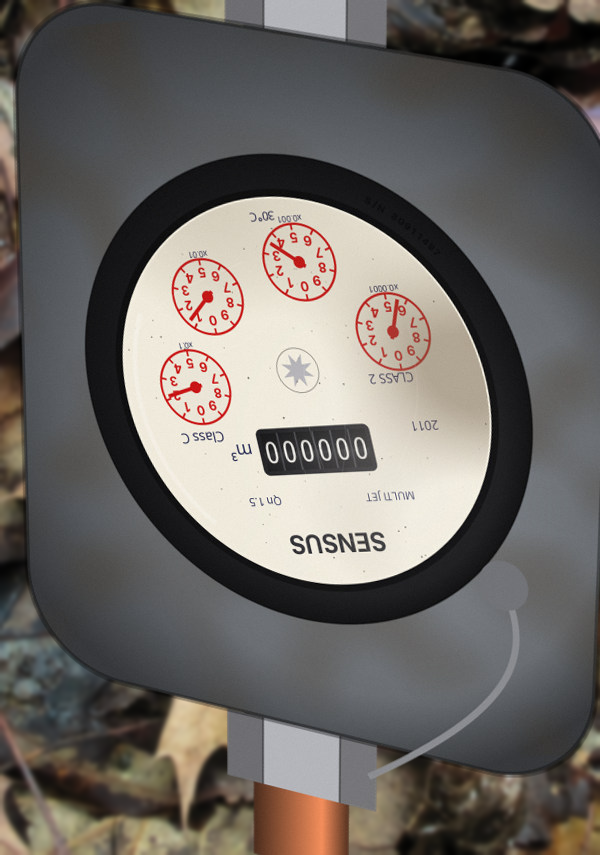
0.2135 m³
